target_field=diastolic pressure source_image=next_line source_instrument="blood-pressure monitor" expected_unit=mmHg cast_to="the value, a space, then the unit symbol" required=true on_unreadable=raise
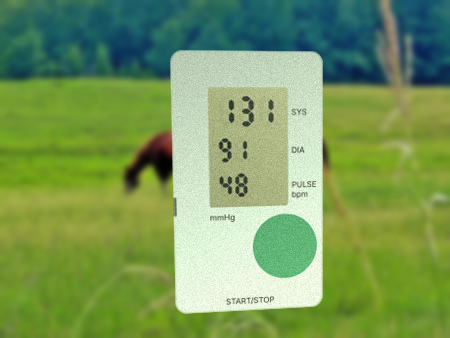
91 mmHg
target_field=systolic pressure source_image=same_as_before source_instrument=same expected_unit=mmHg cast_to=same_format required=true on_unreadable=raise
131 mmHg
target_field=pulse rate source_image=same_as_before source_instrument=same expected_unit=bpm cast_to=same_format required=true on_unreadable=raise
48 bpm
